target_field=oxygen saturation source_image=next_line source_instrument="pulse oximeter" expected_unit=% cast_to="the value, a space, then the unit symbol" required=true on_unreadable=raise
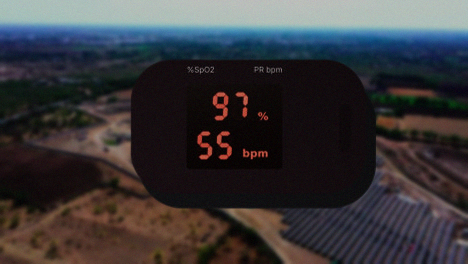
97 %
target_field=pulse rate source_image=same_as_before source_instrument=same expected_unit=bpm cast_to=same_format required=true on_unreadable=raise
55 bpm
